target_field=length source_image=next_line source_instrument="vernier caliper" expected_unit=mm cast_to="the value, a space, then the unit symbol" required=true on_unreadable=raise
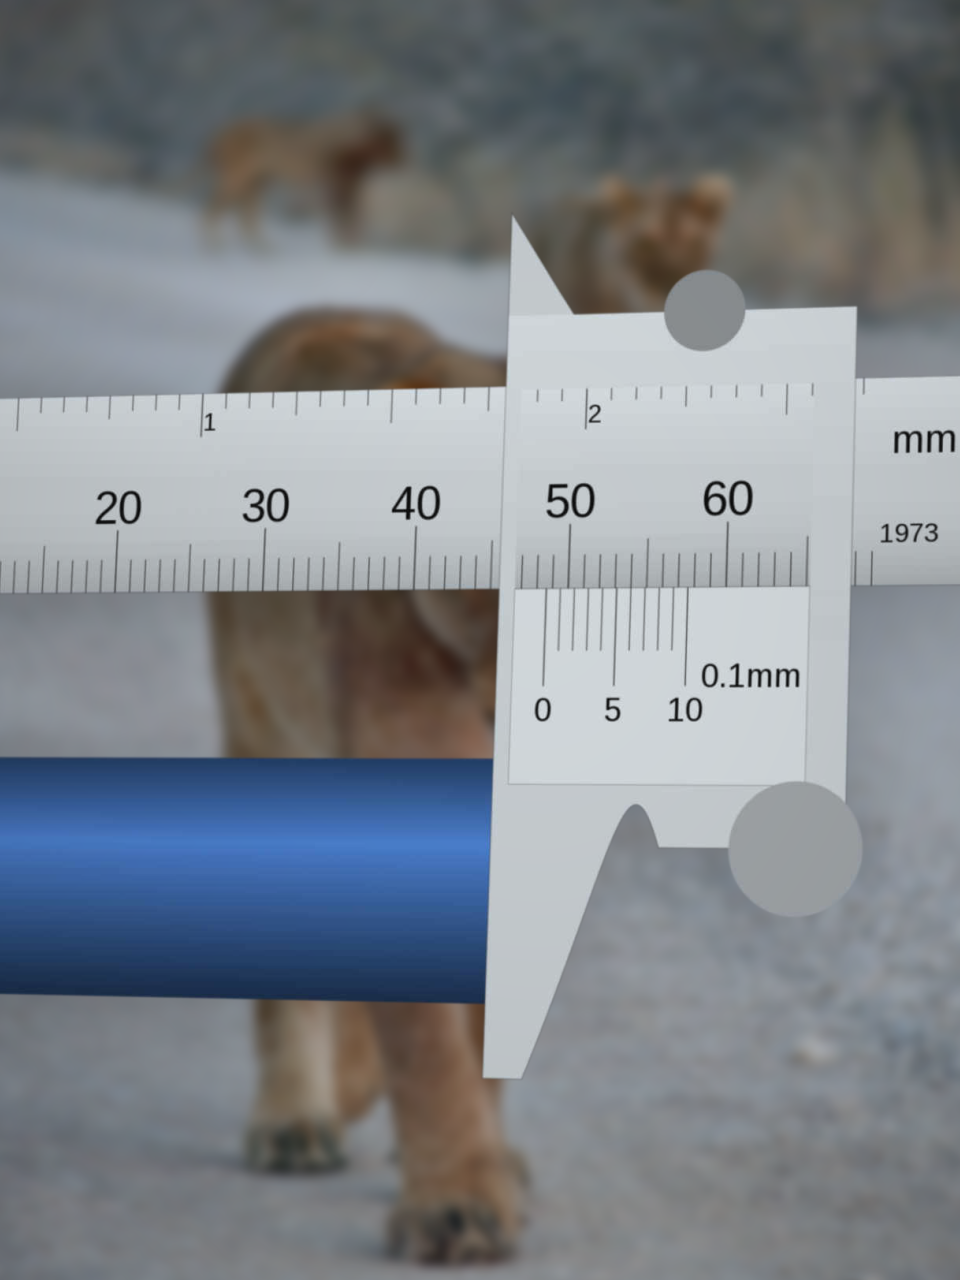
48.6 mm
